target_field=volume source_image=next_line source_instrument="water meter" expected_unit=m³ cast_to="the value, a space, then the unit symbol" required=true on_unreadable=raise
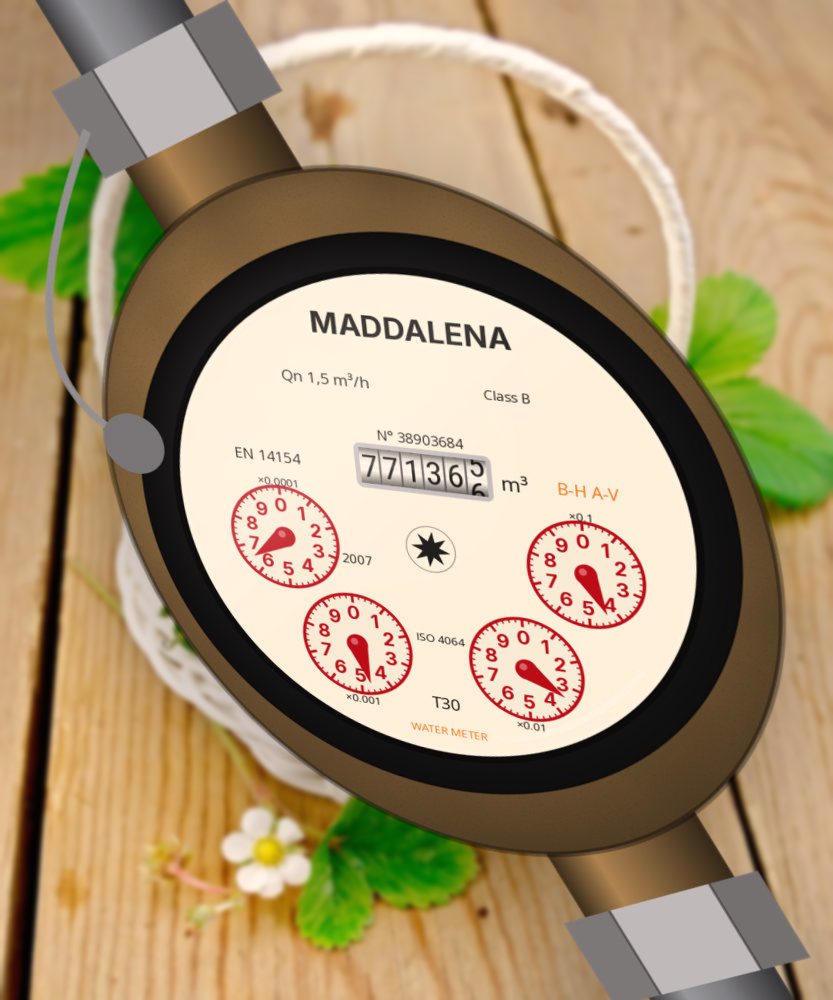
771365.4346 m³
